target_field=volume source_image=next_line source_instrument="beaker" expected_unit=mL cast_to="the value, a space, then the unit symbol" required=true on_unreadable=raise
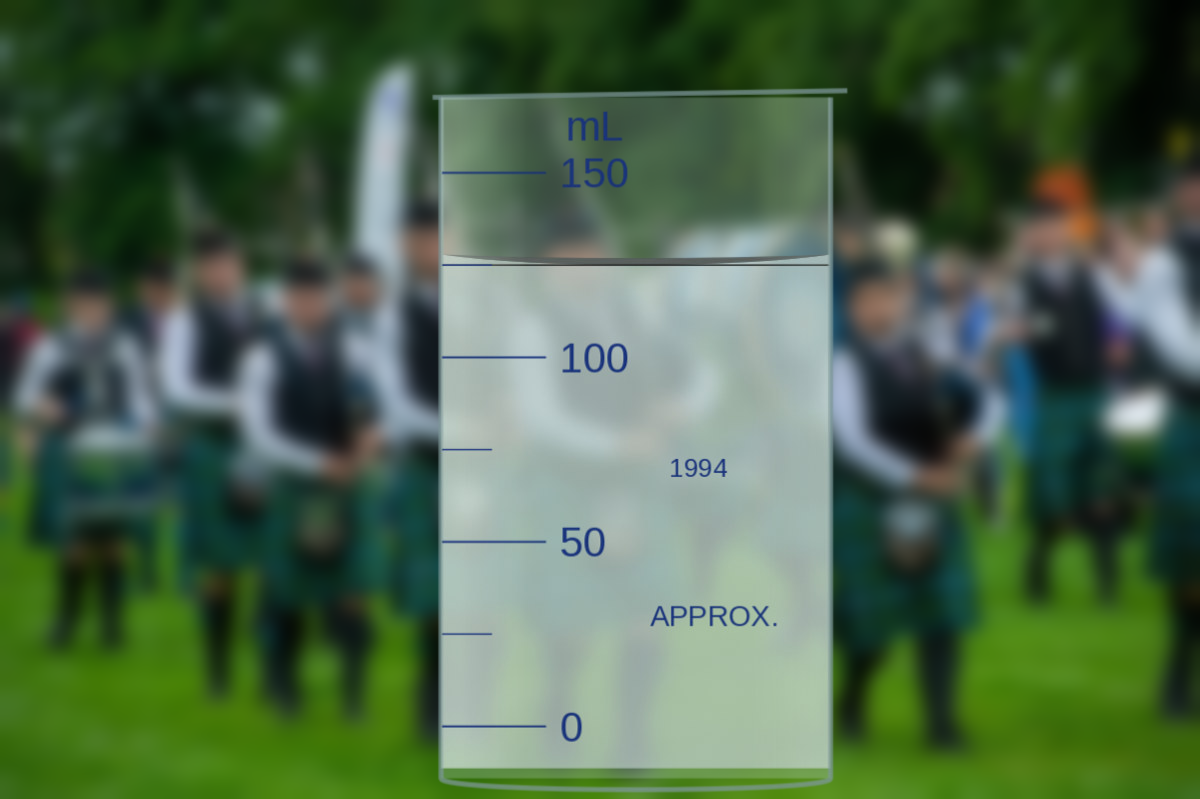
125 mL
